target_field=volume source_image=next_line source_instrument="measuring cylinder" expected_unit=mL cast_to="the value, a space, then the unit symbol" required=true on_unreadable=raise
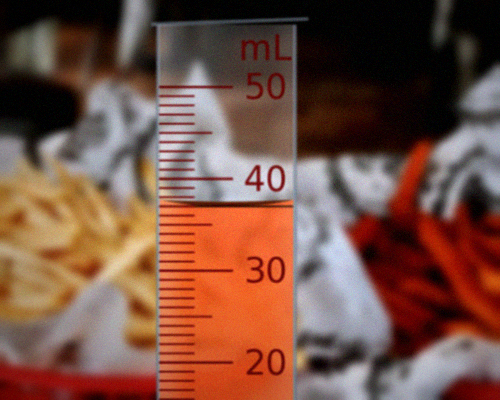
37 mL
